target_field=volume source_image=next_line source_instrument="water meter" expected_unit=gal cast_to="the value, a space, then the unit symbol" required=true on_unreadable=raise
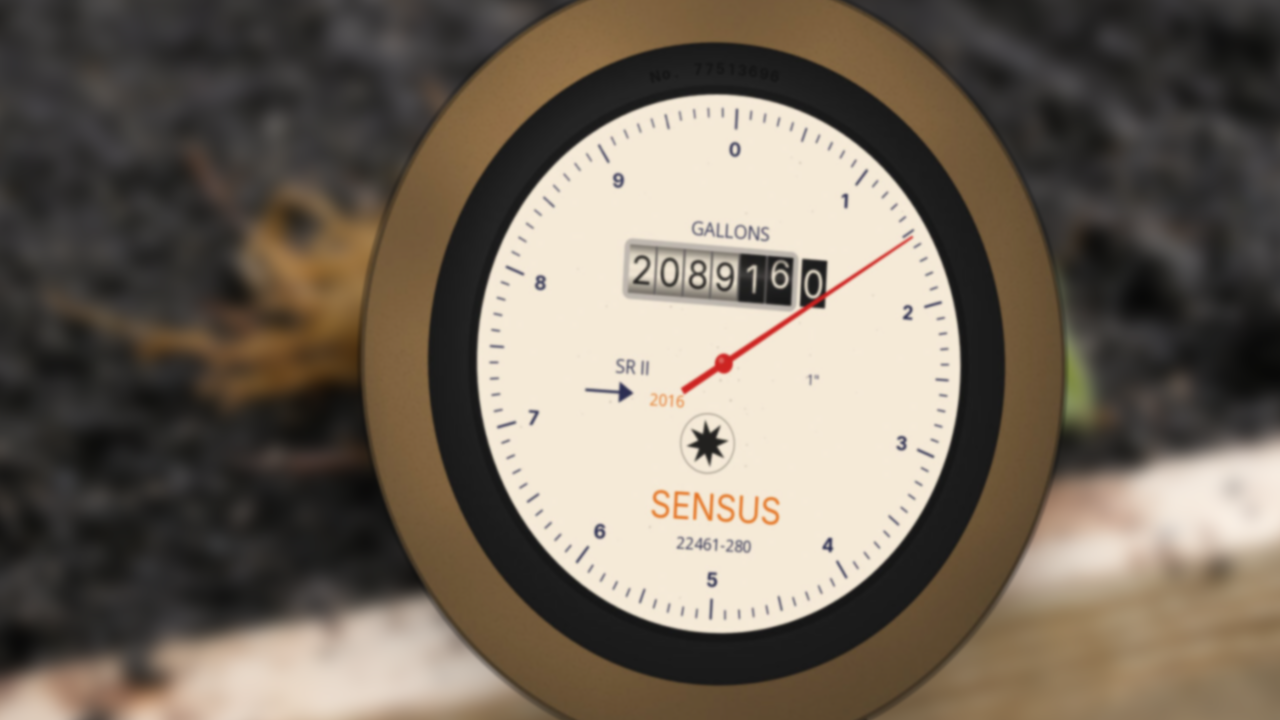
2089161.5 gal
